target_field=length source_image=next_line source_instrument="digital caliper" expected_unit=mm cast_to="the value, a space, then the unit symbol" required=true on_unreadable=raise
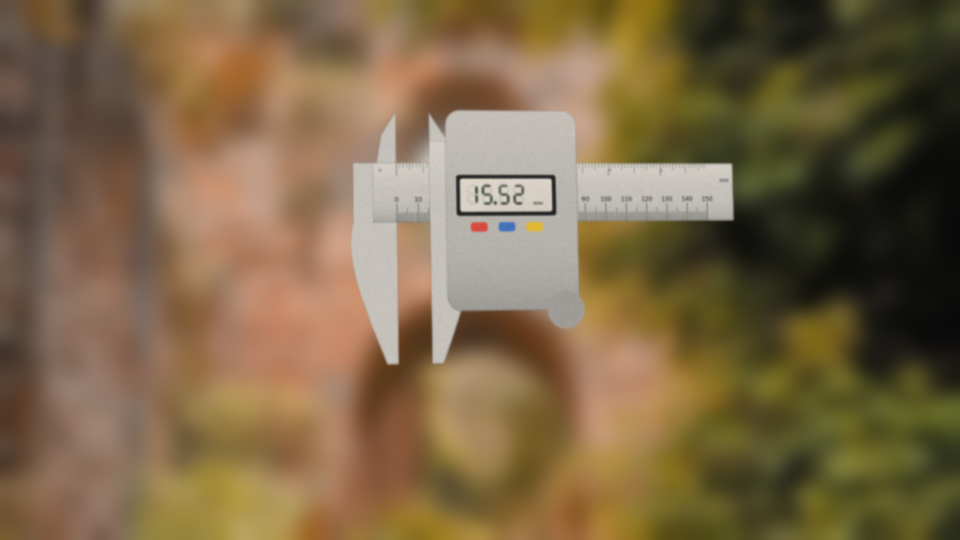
15.52 mm
